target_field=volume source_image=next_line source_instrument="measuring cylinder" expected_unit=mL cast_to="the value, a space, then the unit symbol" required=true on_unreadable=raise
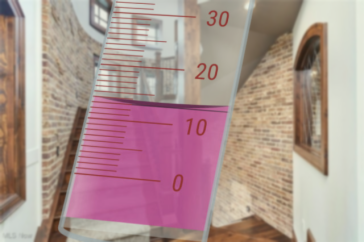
13 mL
